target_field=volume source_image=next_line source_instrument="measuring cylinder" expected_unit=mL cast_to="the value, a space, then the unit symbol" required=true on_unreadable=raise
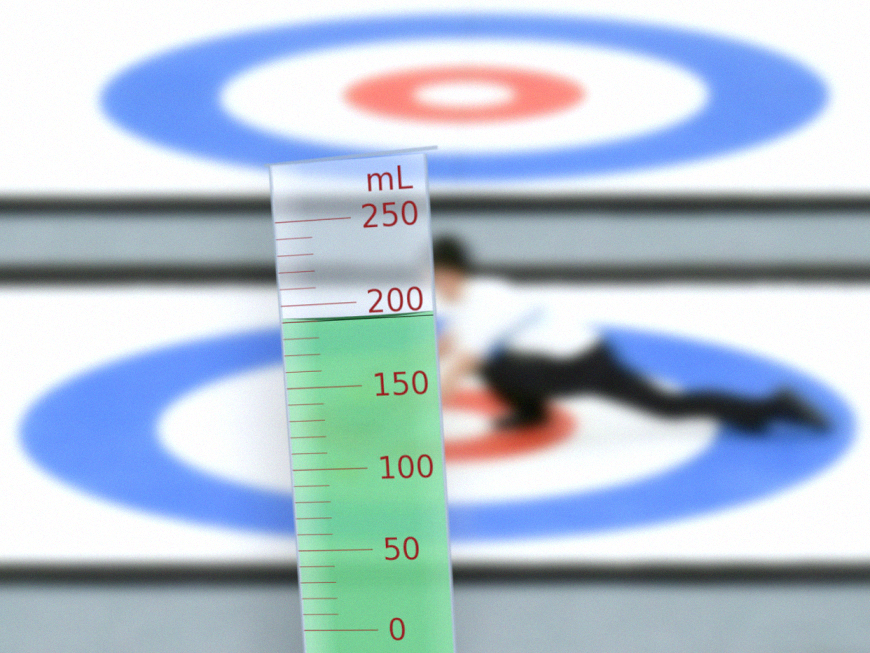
190 mL
